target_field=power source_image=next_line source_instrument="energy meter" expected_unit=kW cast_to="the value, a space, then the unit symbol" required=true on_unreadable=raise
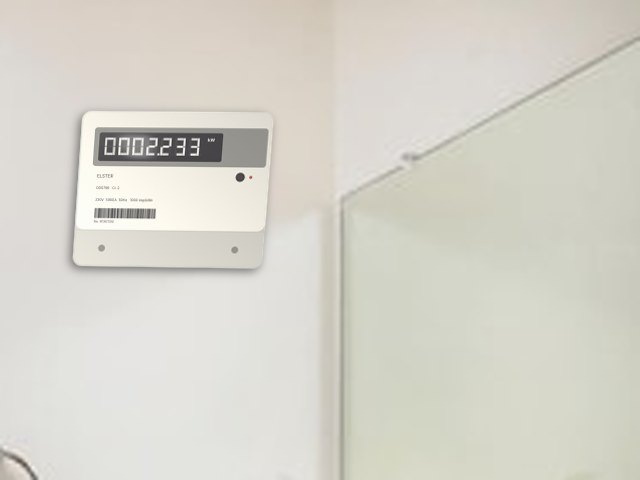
2.233 kW
